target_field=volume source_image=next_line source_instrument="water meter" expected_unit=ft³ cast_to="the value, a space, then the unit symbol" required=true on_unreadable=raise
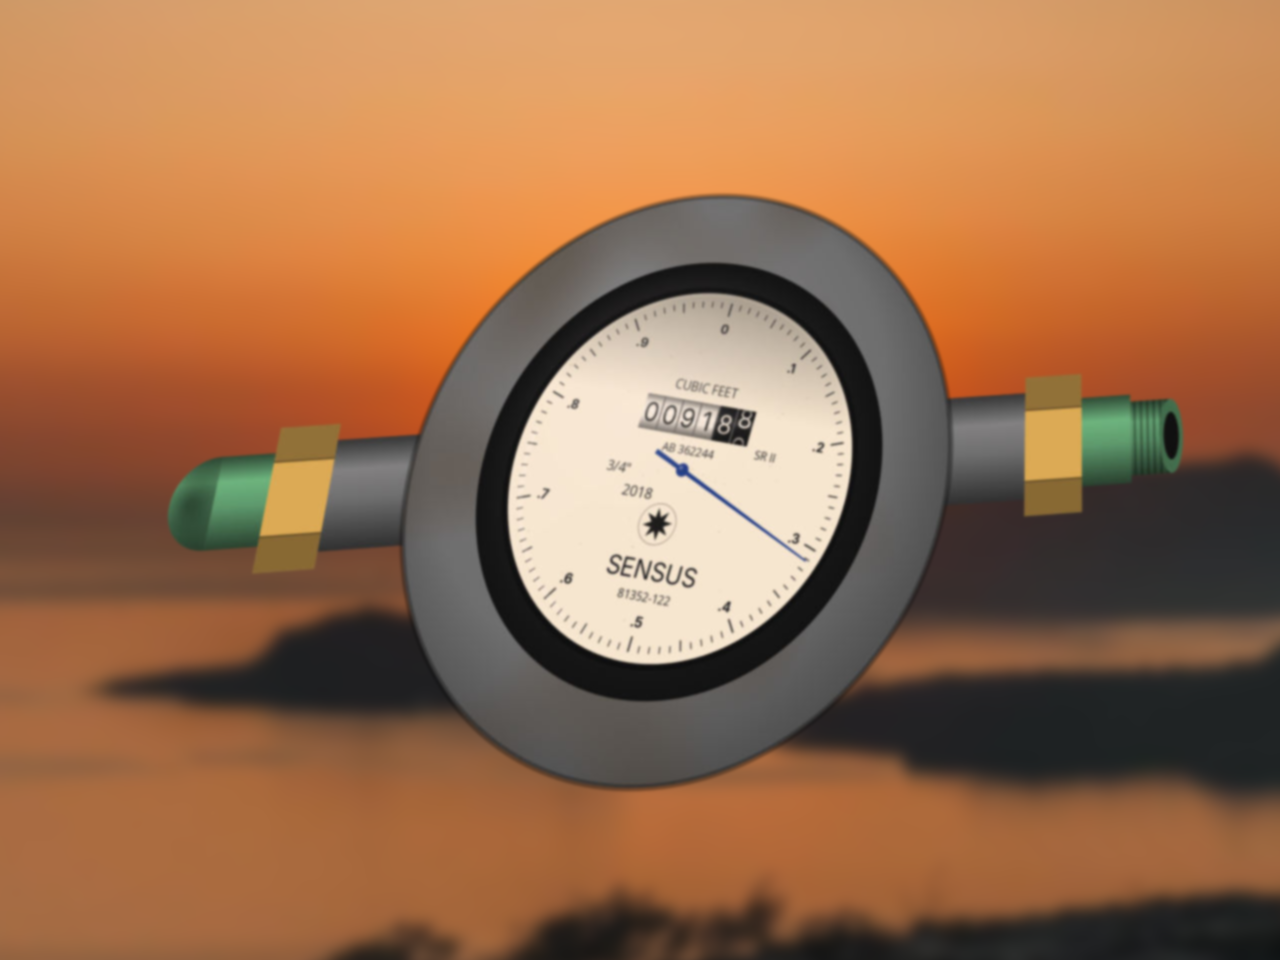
9188.31 ft³
